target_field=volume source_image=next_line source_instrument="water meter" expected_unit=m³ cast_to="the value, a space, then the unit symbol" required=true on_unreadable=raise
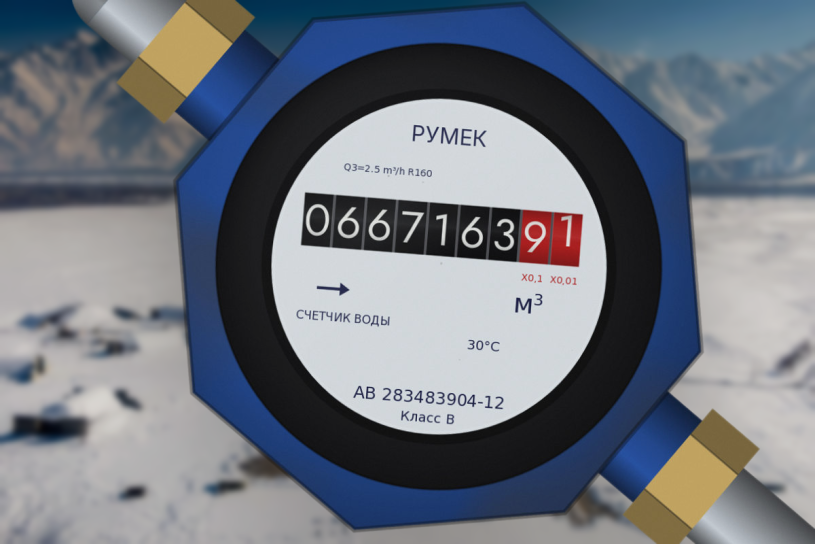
667163.91 m³
